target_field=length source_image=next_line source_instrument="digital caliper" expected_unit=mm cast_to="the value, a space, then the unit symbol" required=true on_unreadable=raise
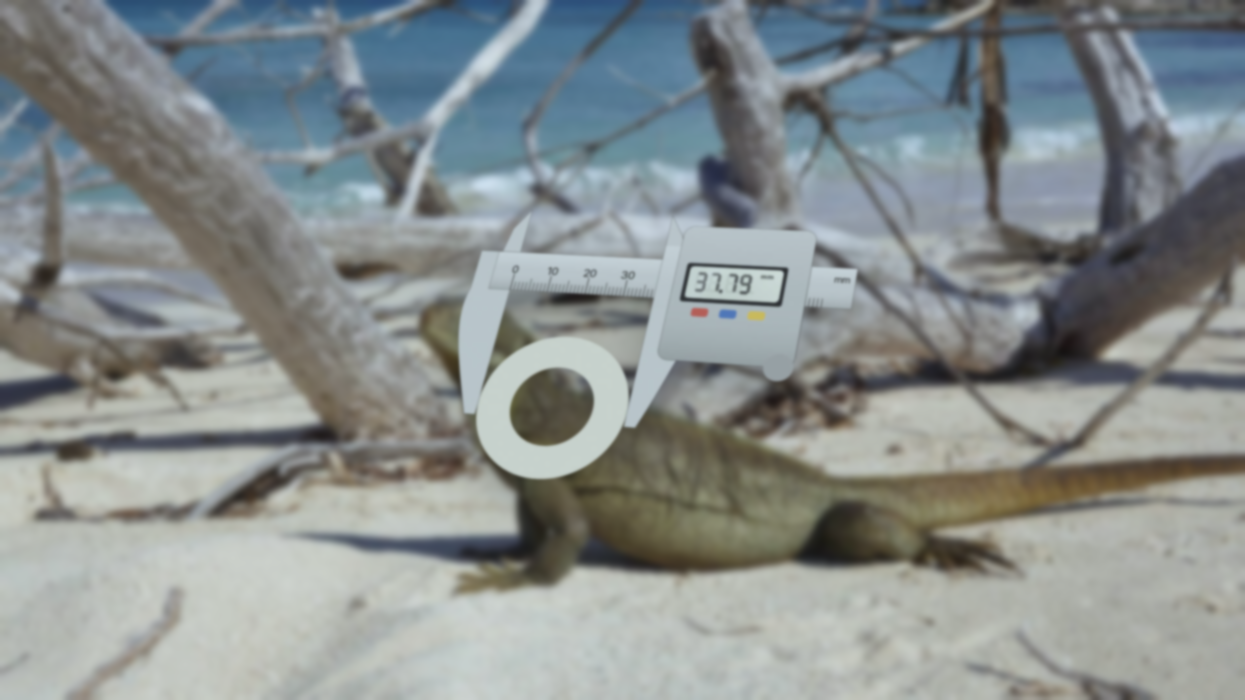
37.79 mm
